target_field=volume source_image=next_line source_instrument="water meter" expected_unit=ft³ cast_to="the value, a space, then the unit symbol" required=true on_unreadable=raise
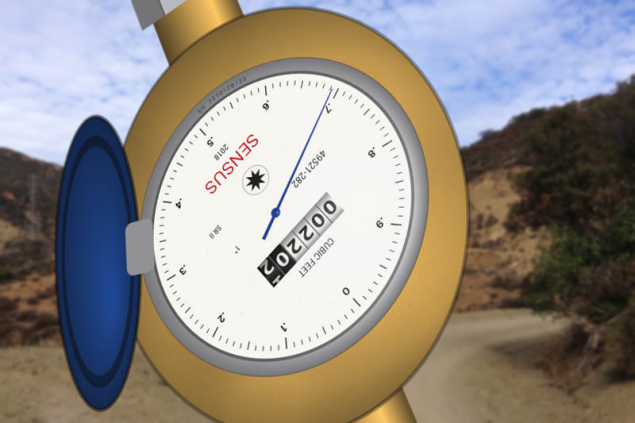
2201.69 ft³
